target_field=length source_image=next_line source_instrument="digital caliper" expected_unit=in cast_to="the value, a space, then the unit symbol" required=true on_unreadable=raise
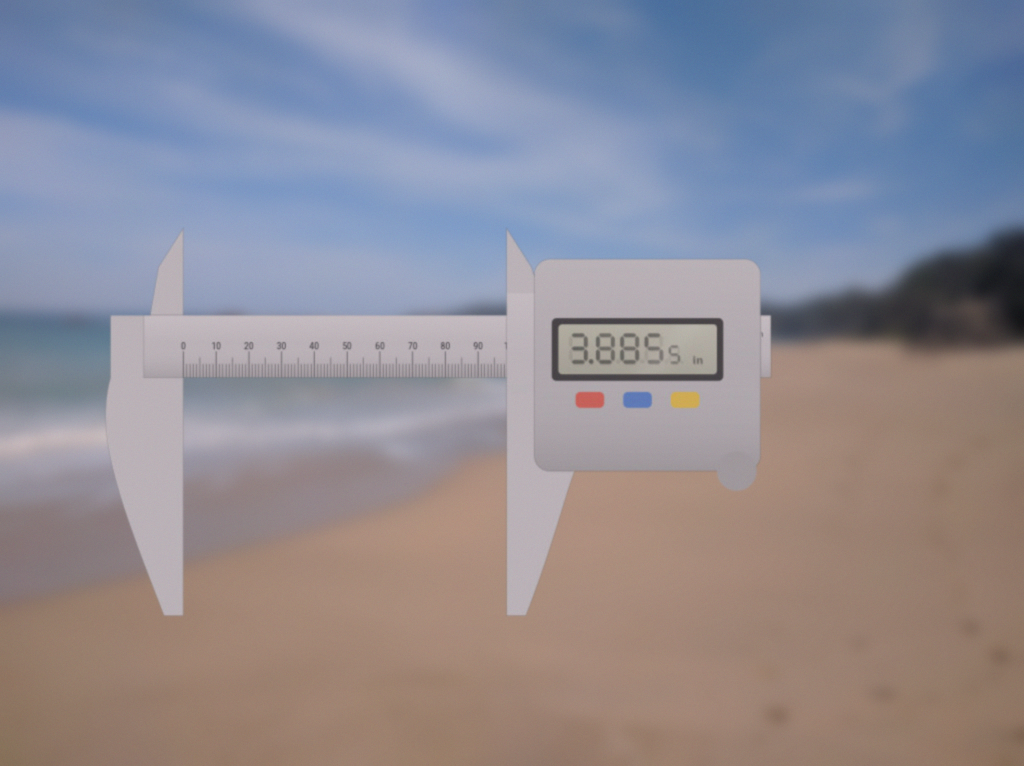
3.8855 in
